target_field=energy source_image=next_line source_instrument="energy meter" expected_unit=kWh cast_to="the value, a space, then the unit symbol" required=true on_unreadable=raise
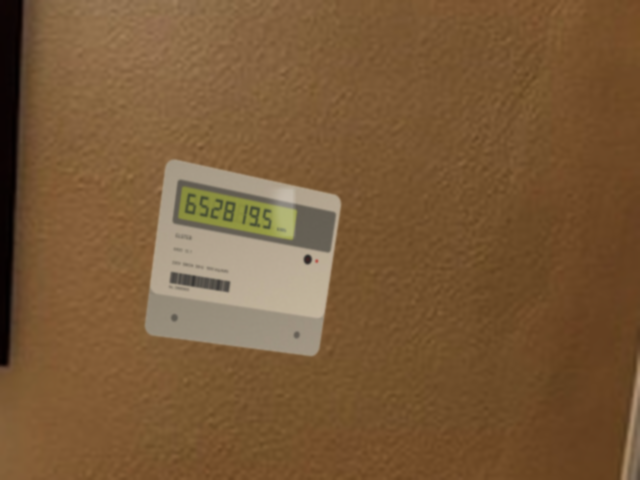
652819.5 kWh
